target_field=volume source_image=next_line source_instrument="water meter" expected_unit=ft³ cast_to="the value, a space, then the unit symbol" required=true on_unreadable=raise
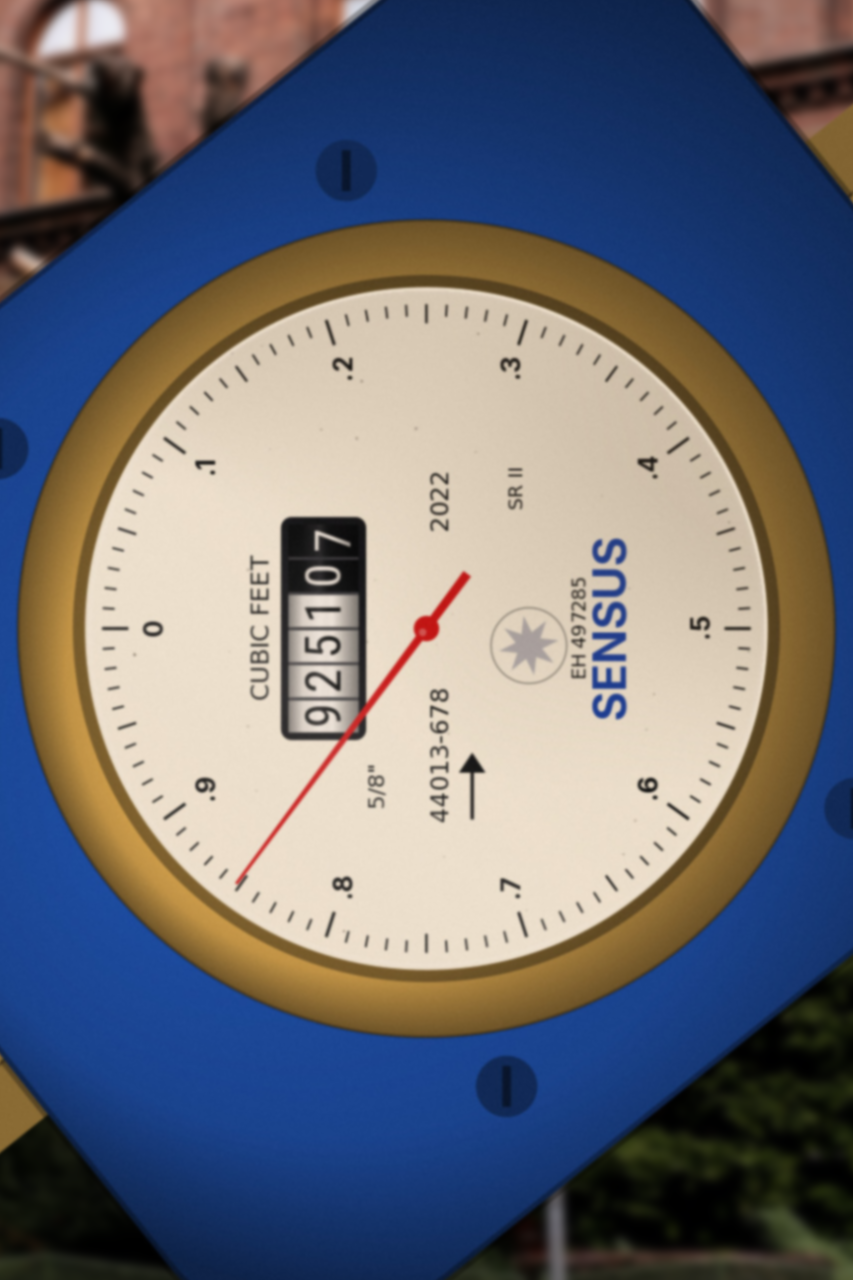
925106.85 ft³
